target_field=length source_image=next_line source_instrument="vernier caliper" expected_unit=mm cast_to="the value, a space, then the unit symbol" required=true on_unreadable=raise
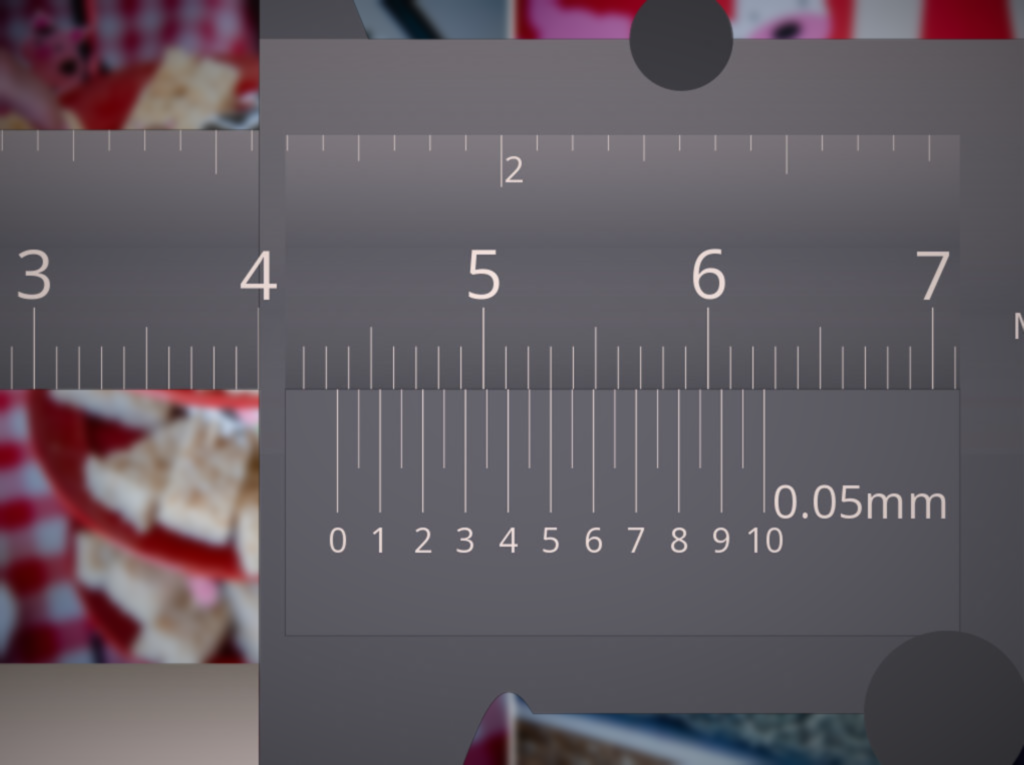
43.5 mm
